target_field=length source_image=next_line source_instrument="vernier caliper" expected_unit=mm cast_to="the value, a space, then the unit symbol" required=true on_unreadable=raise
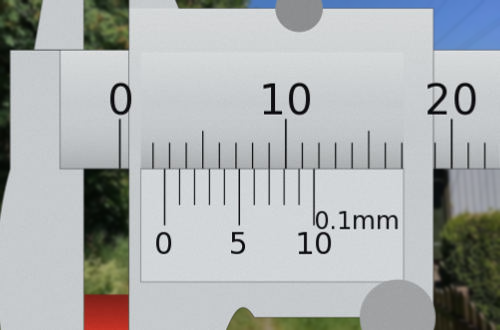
2.7 mm
